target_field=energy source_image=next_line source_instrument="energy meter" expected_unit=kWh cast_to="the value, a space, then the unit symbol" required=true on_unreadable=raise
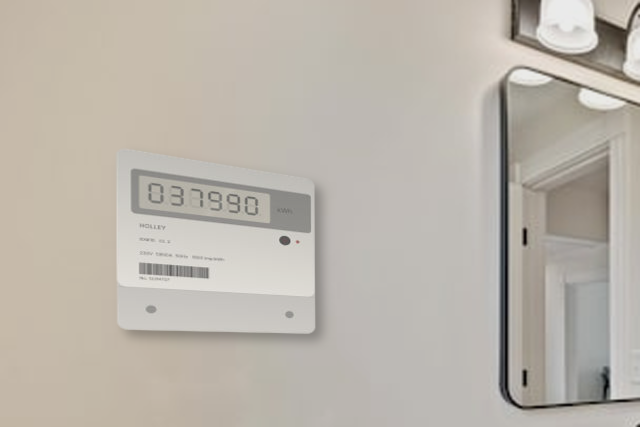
37990 kWh
